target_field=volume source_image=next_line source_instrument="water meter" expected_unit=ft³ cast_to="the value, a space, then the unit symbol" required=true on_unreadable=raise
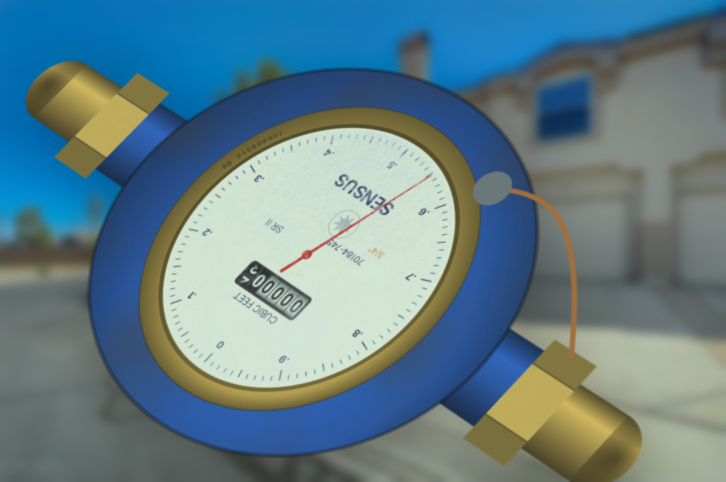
2.55 ft³
